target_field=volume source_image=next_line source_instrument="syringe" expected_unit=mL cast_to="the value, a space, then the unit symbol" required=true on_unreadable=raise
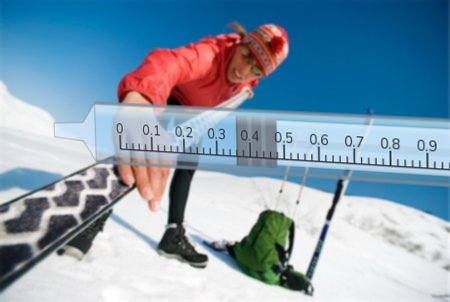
0.36 mL
